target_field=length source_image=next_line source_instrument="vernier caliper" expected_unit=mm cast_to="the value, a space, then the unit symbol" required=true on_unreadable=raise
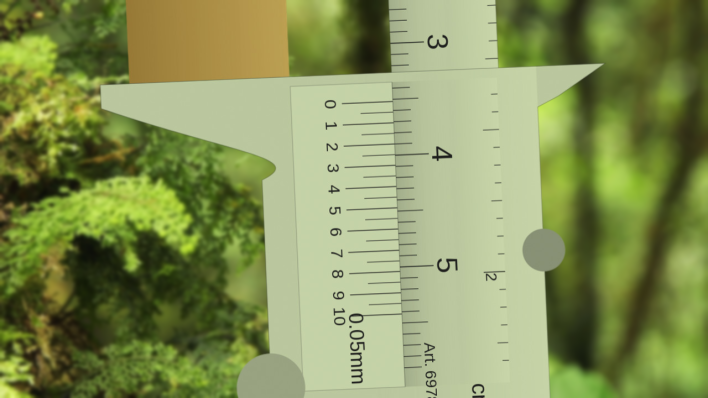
35.2 mm
